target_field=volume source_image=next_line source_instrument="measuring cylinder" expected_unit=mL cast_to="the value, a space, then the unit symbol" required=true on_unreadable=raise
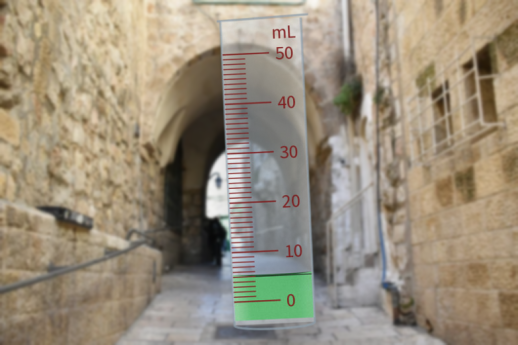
5 mL
